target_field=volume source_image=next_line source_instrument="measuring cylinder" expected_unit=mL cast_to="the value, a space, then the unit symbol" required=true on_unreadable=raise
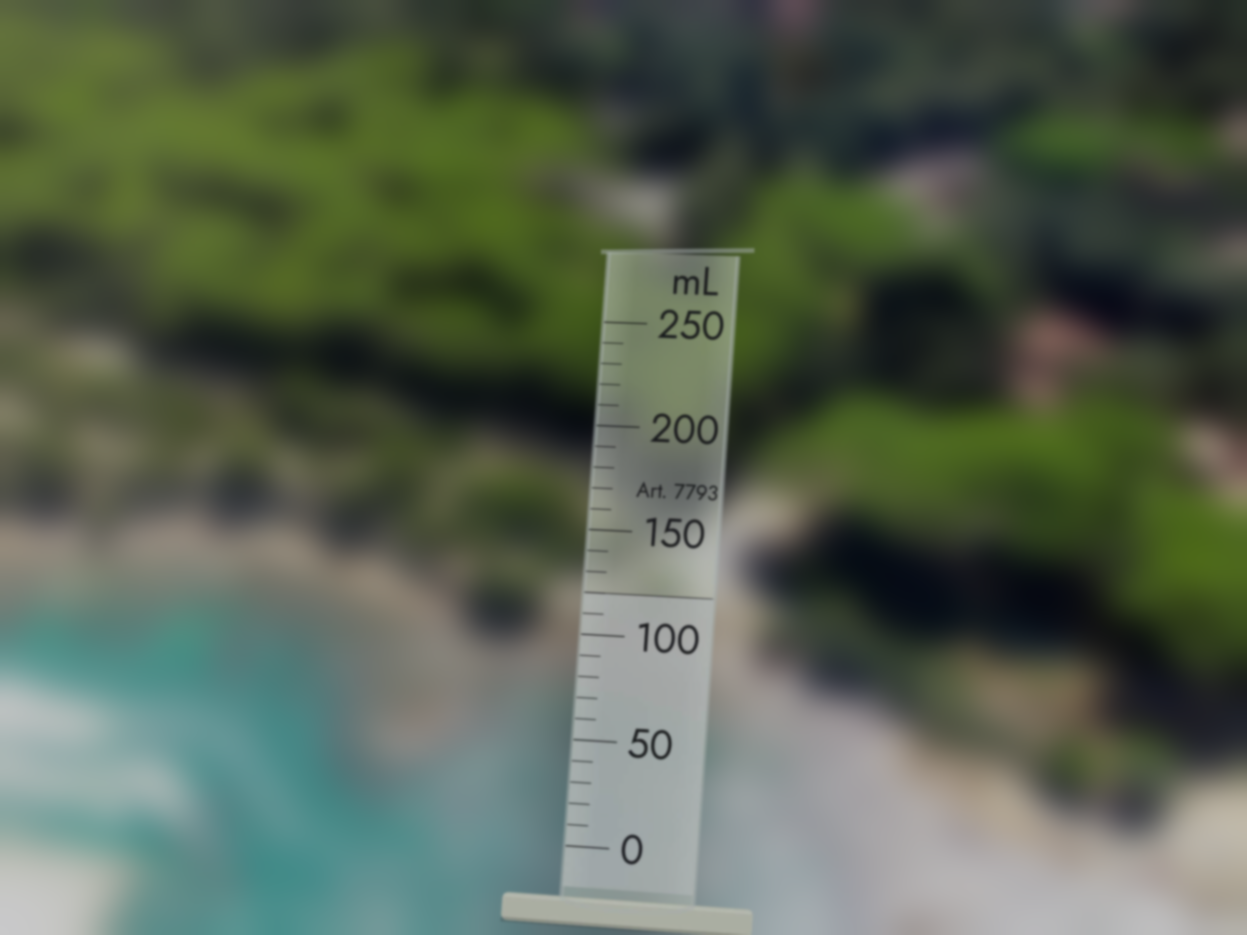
120 mL
